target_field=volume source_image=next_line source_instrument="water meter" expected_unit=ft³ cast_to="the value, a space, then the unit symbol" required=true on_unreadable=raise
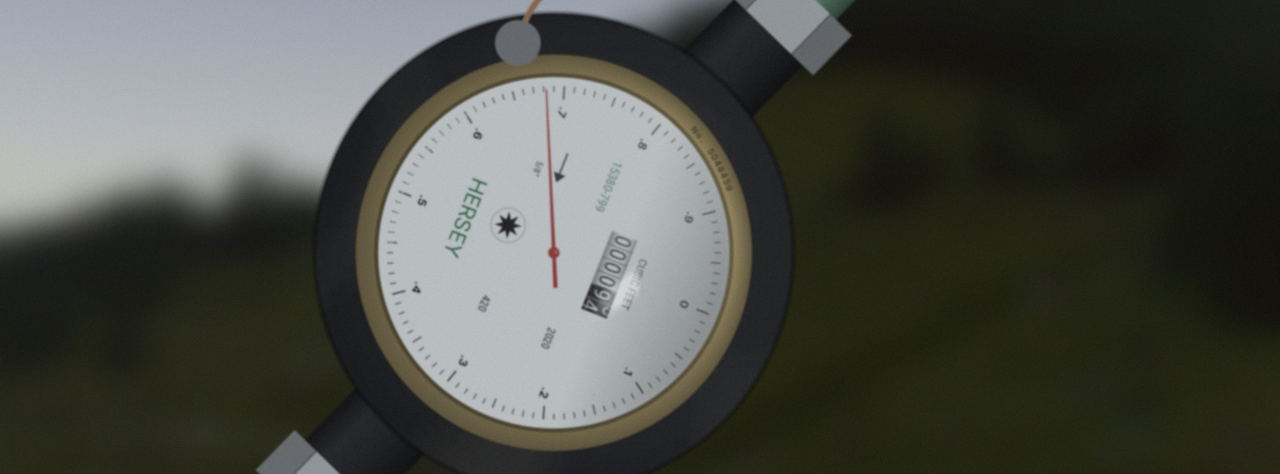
93.68 ft³
